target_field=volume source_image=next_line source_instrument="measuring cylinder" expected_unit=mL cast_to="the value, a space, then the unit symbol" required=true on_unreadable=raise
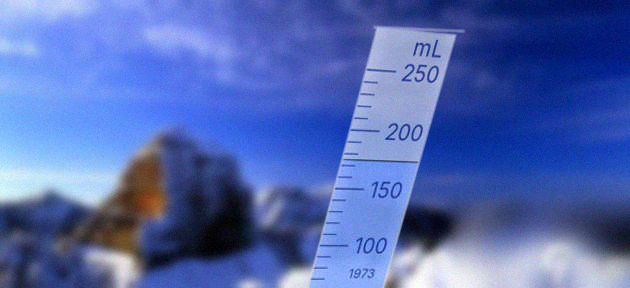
175 mL
